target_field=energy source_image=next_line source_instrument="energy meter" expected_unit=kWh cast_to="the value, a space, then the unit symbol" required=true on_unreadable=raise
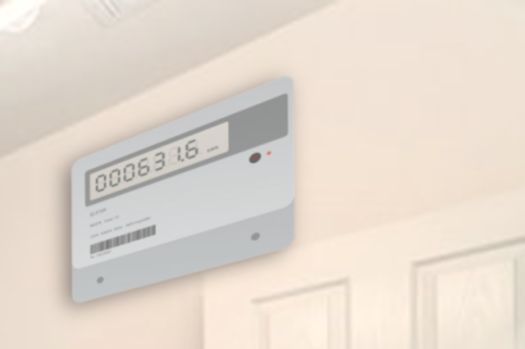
631.6 kWh
